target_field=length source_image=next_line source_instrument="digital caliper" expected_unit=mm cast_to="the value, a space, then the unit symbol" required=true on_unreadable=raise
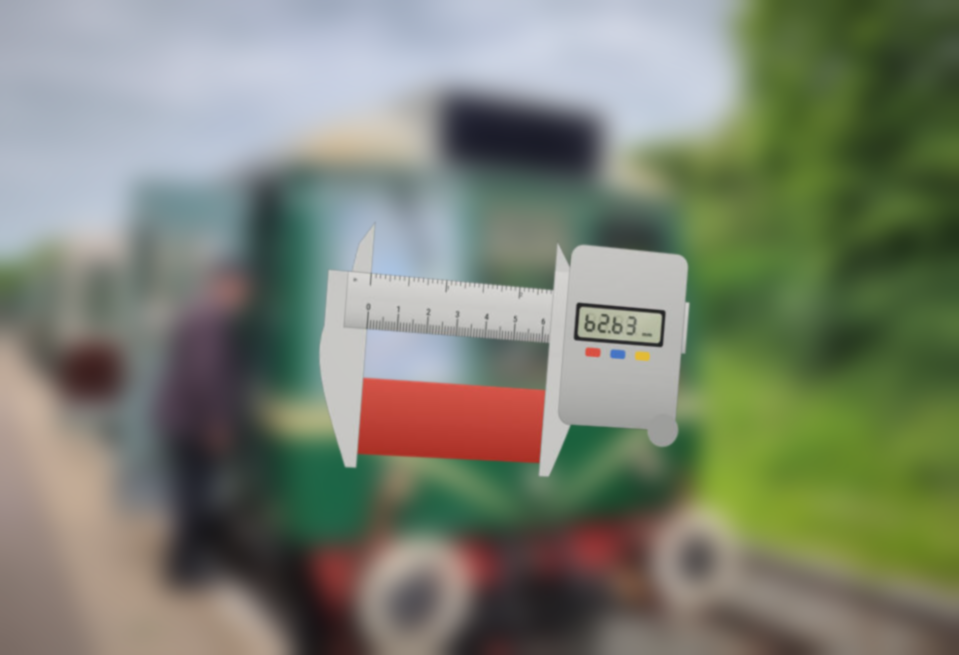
62.63 mm
